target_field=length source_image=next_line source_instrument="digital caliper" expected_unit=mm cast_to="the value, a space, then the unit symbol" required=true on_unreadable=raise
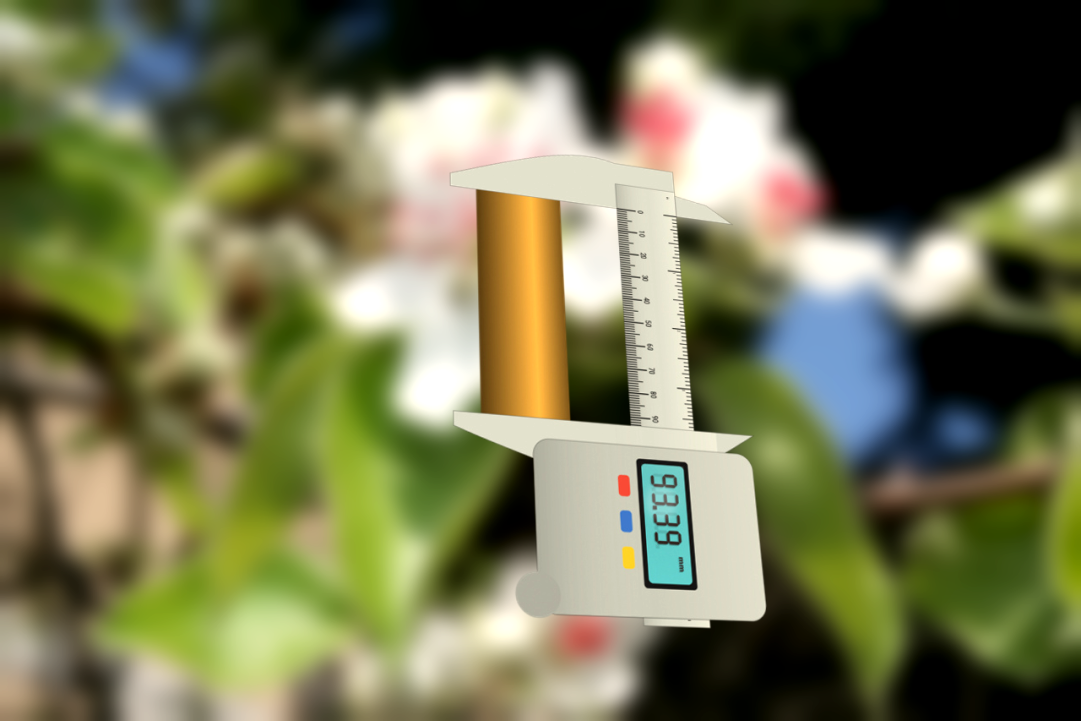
93.39 mm
